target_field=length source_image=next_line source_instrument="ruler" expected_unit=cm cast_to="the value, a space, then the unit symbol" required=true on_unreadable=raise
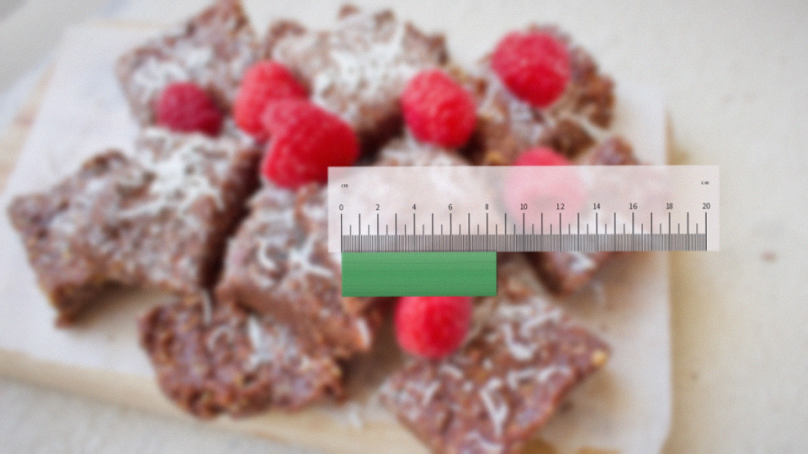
8.5 cm
